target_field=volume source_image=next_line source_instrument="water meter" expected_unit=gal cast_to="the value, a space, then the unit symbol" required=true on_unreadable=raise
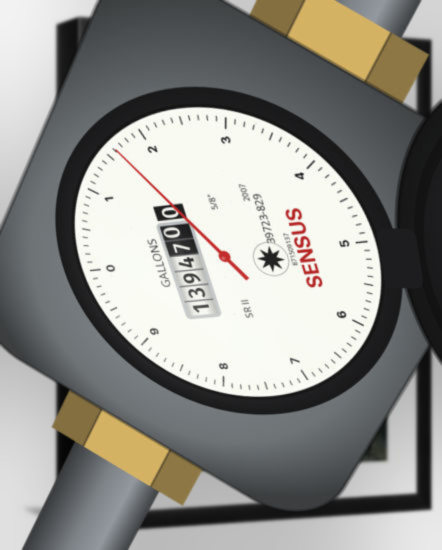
1394701.6 gal
